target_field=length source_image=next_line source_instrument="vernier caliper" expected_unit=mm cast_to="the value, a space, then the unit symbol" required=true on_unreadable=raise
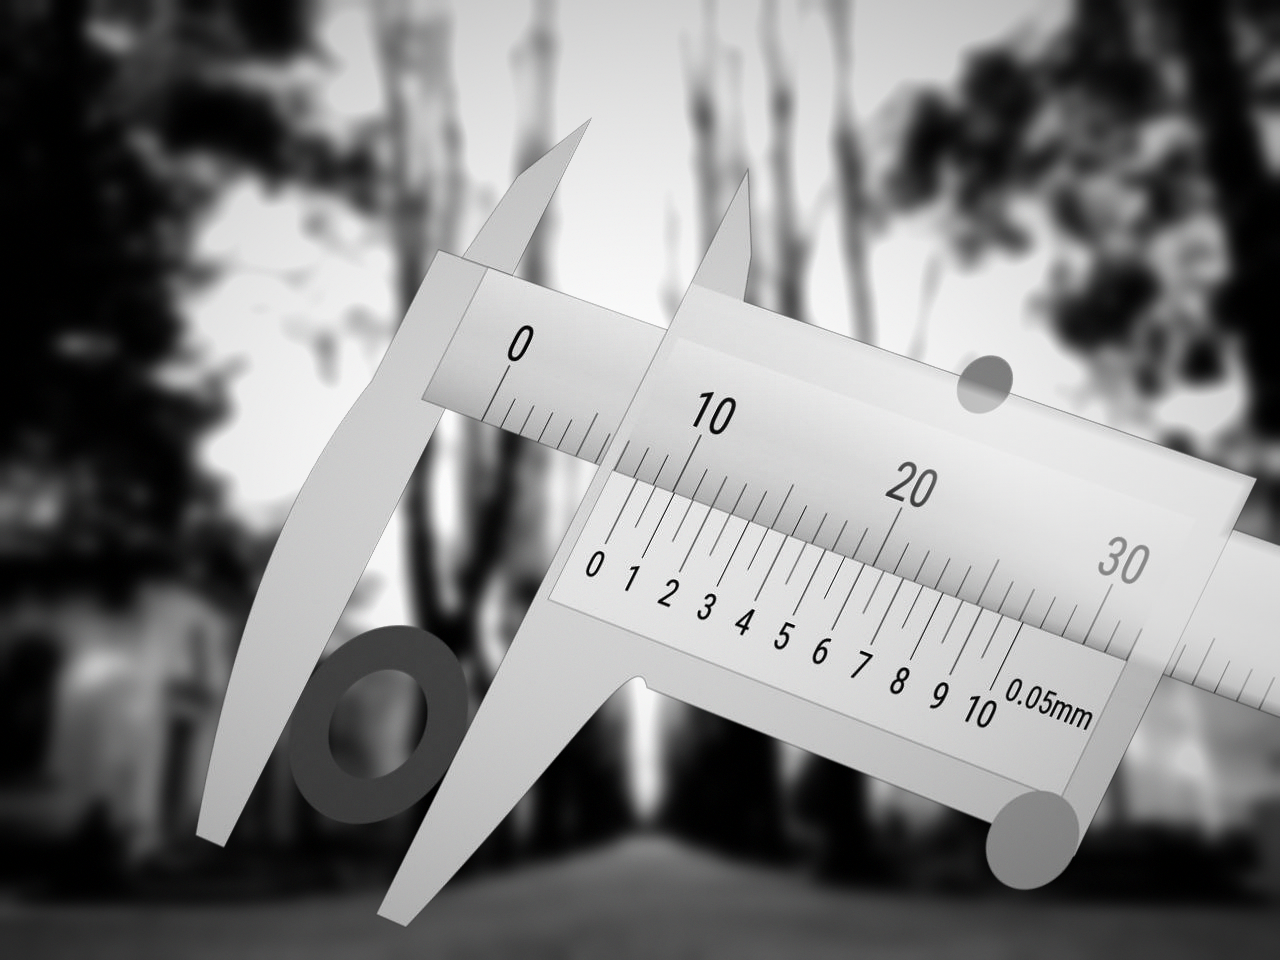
8.2 mm
